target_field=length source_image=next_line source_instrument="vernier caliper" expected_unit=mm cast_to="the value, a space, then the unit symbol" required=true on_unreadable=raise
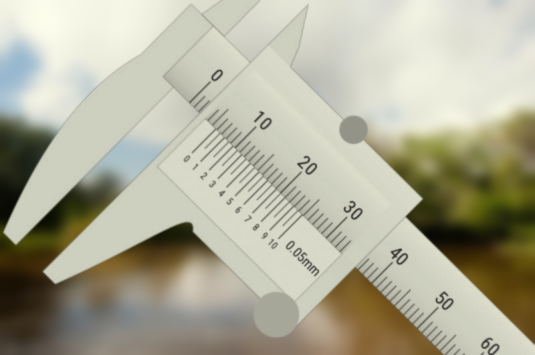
5.8 mm
